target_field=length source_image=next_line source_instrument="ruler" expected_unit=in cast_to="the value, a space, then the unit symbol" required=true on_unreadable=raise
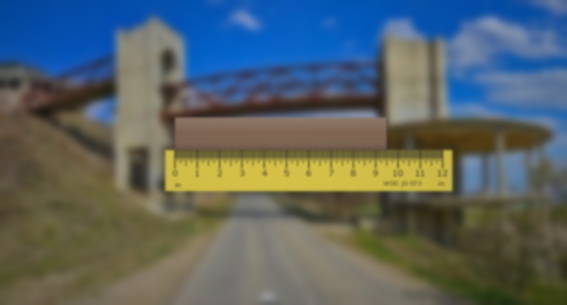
9.5 in
